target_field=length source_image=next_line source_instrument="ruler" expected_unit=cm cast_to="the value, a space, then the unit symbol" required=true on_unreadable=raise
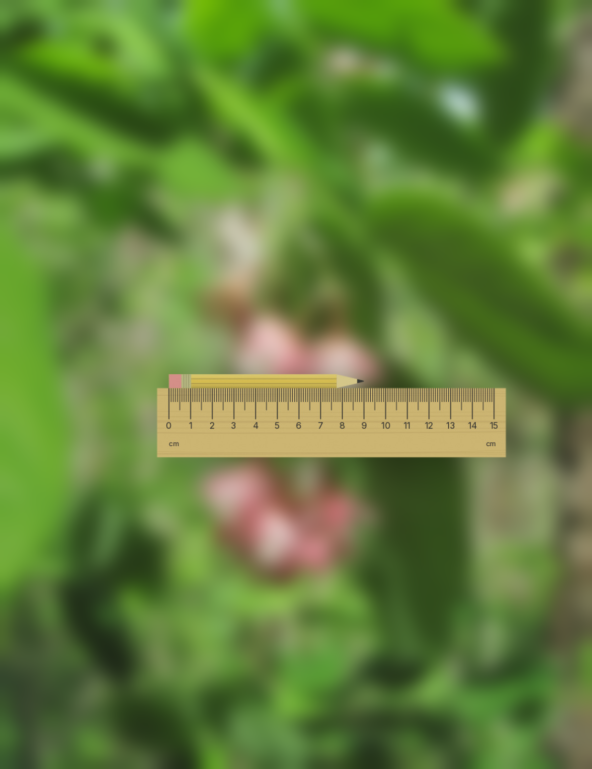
9 cm
